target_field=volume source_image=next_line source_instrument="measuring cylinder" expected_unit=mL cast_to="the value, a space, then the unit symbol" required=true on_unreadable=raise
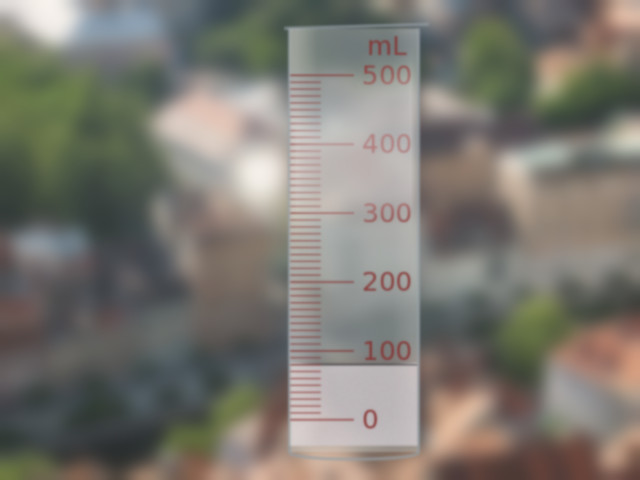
80 mL
